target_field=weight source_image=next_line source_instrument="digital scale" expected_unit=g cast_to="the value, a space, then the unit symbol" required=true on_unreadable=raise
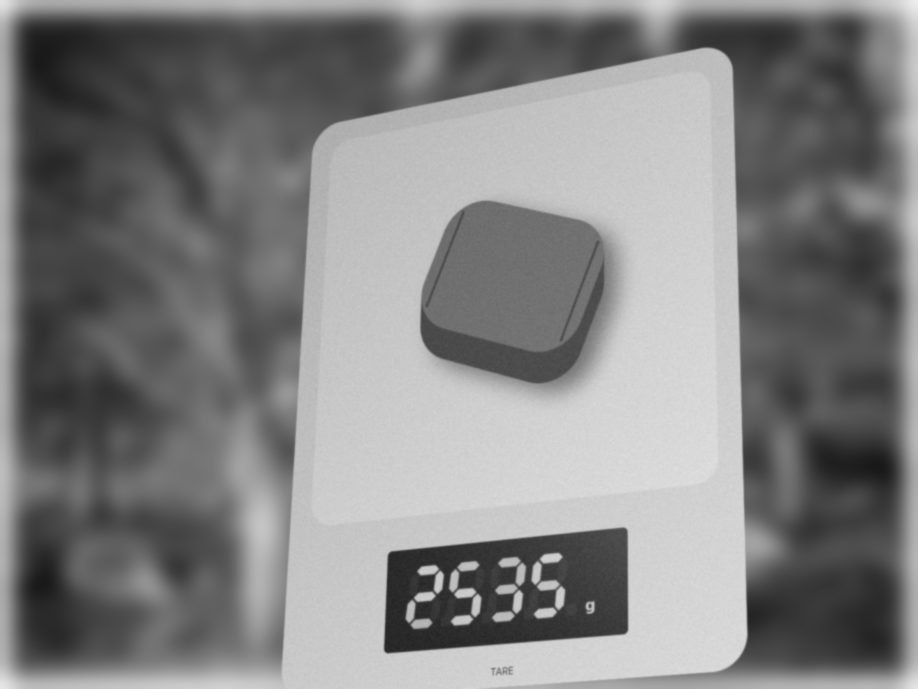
2535 g
